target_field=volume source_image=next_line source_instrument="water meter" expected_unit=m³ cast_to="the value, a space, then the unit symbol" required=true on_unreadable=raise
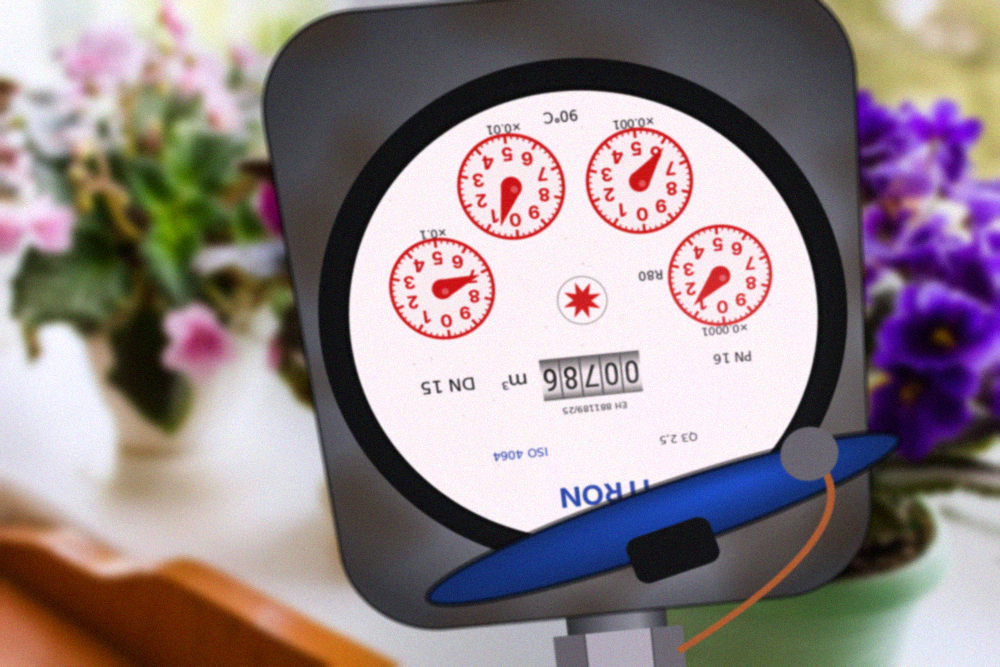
786.7061 m³
